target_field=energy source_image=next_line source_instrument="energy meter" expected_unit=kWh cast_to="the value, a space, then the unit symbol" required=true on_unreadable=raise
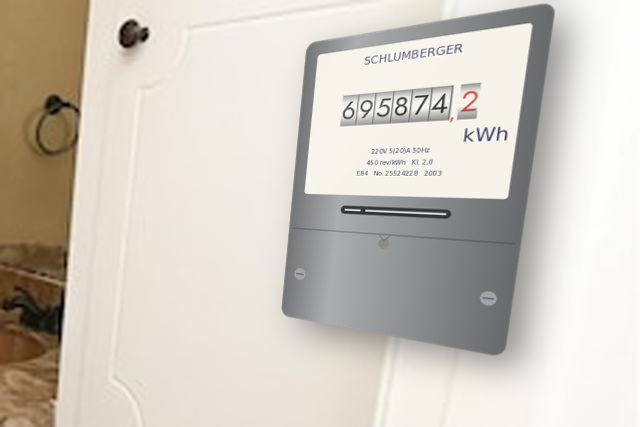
695874.2 kWh
